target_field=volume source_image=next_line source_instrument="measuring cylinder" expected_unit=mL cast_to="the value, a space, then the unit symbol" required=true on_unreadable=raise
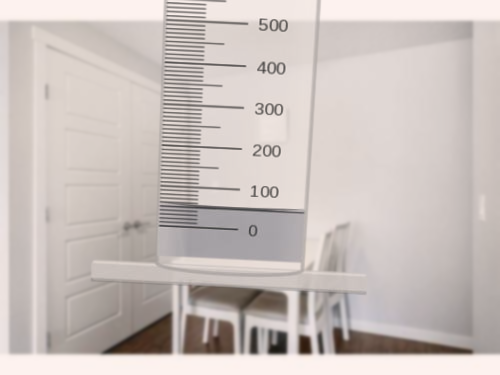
50 mL
